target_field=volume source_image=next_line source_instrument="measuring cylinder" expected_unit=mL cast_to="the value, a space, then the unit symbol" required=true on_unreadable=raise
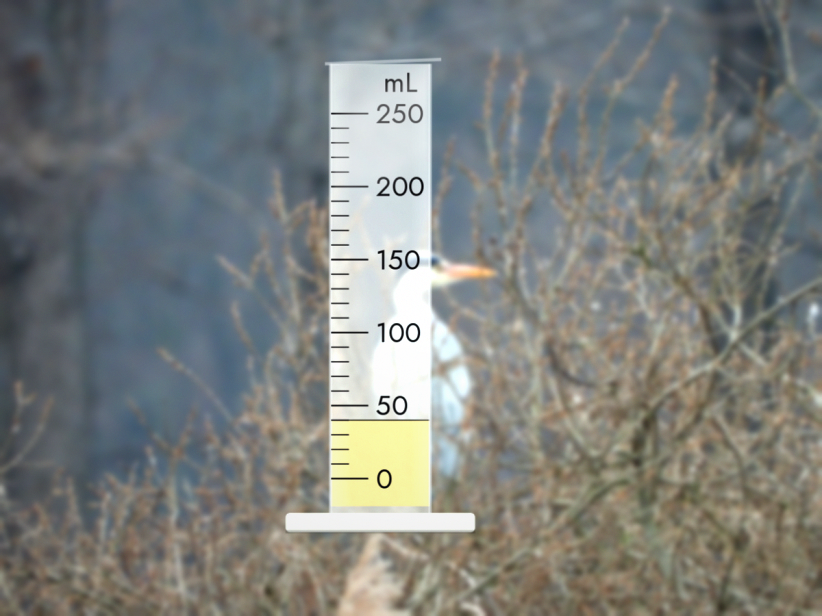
40 mL
